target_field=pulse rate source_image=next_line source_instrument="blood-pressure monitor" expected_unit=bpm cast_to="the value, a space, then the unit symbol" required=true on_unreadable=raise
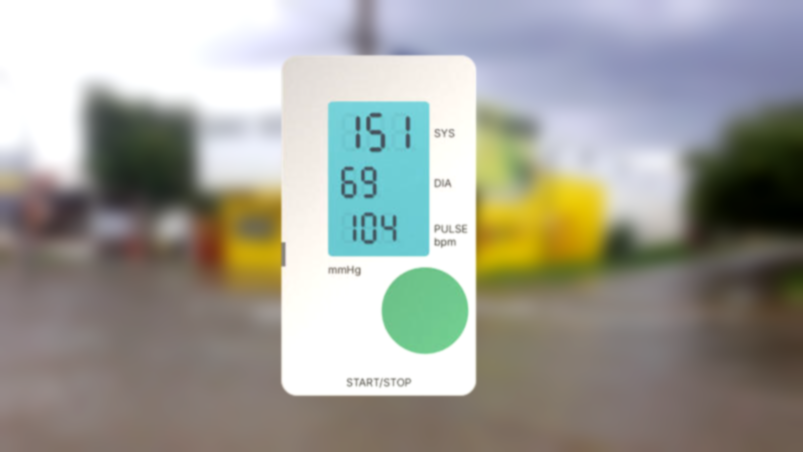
104 bpm
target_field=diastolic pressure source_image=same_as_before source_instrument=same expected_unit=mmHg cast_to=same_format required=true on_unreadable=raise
69 mmHg
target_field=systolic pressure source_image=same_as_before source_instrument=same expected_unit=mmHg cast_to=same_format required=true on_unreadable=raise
151 mmHg
